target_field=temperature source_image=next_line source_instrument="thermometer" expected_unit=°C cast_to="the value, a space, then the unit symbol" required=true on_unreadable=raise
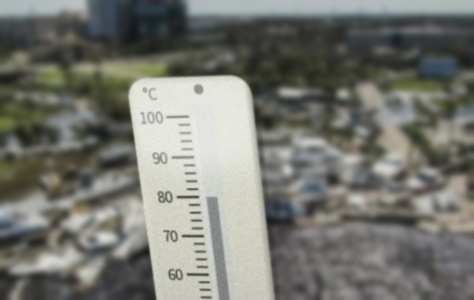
80 °C
